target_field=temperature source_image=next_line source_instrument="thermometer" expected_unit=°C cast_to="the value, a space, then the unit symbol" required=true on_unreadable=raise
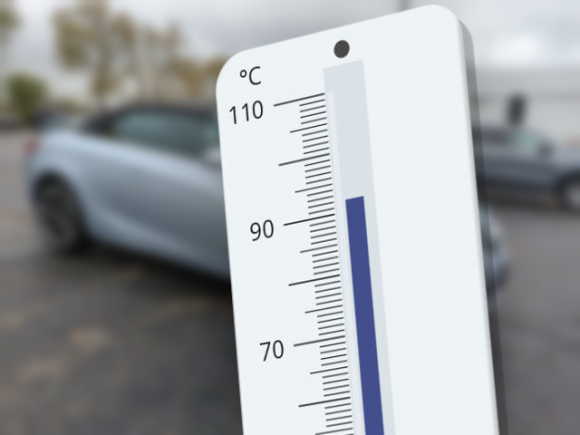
92 °C
